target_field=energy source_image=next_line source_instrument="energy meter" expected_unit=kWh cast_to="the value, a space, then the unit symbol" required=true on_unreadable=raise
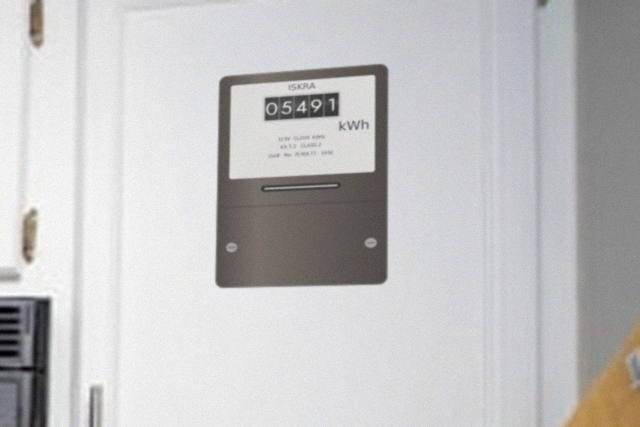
5491 kWh
